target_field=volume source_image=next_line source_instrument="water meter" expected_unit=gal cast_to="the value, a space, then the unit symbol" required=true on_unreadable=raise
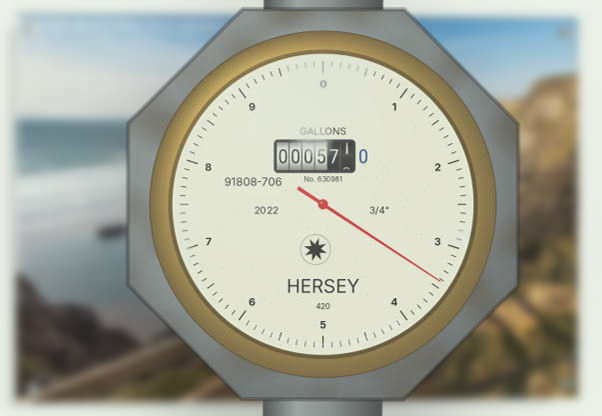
5713.4 gal
